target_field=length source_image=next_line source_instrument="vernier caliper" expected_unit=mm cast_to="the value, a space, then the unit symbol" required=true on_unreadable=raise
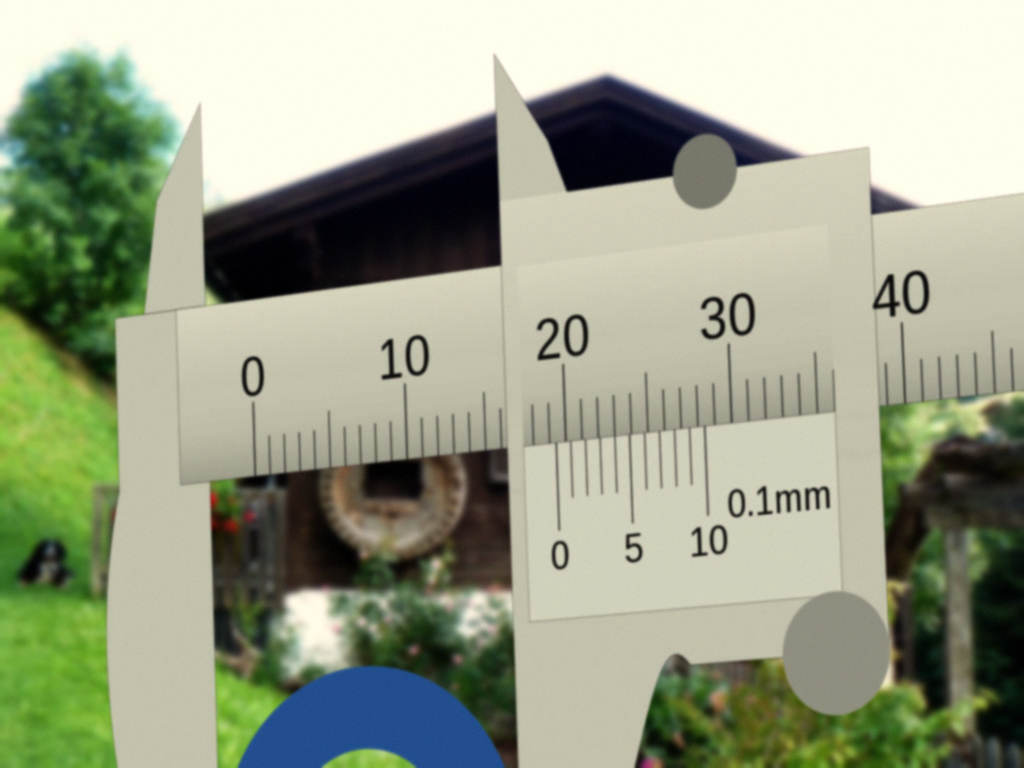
19.4 mm
